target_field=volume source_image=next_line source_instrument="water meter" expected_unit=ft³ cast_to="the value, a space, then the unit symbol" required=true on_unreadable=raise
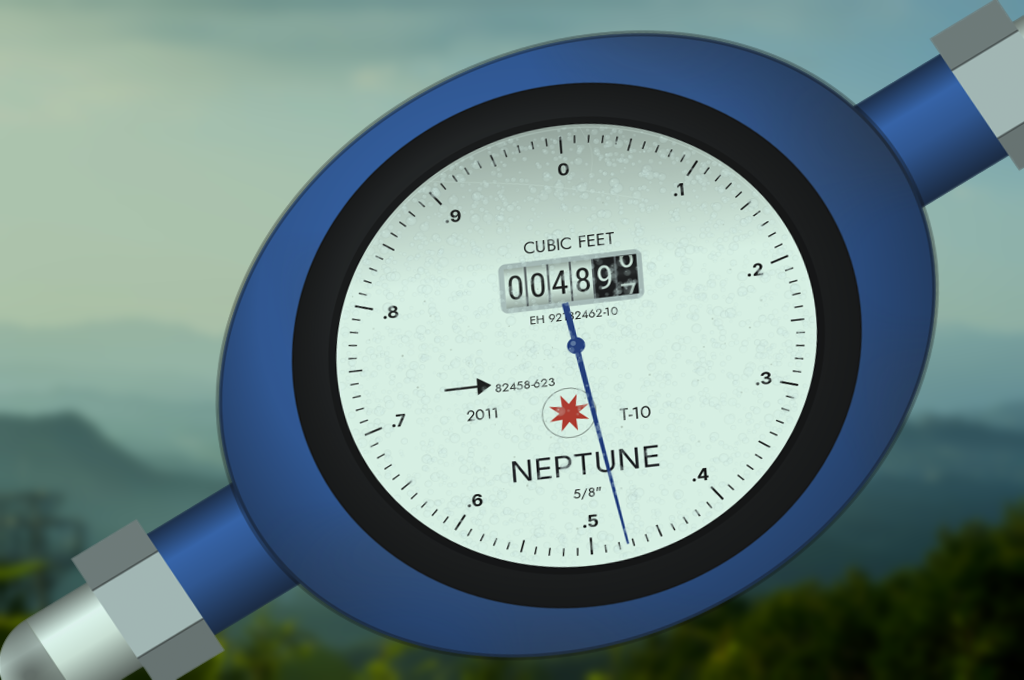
4896.47 ft³
